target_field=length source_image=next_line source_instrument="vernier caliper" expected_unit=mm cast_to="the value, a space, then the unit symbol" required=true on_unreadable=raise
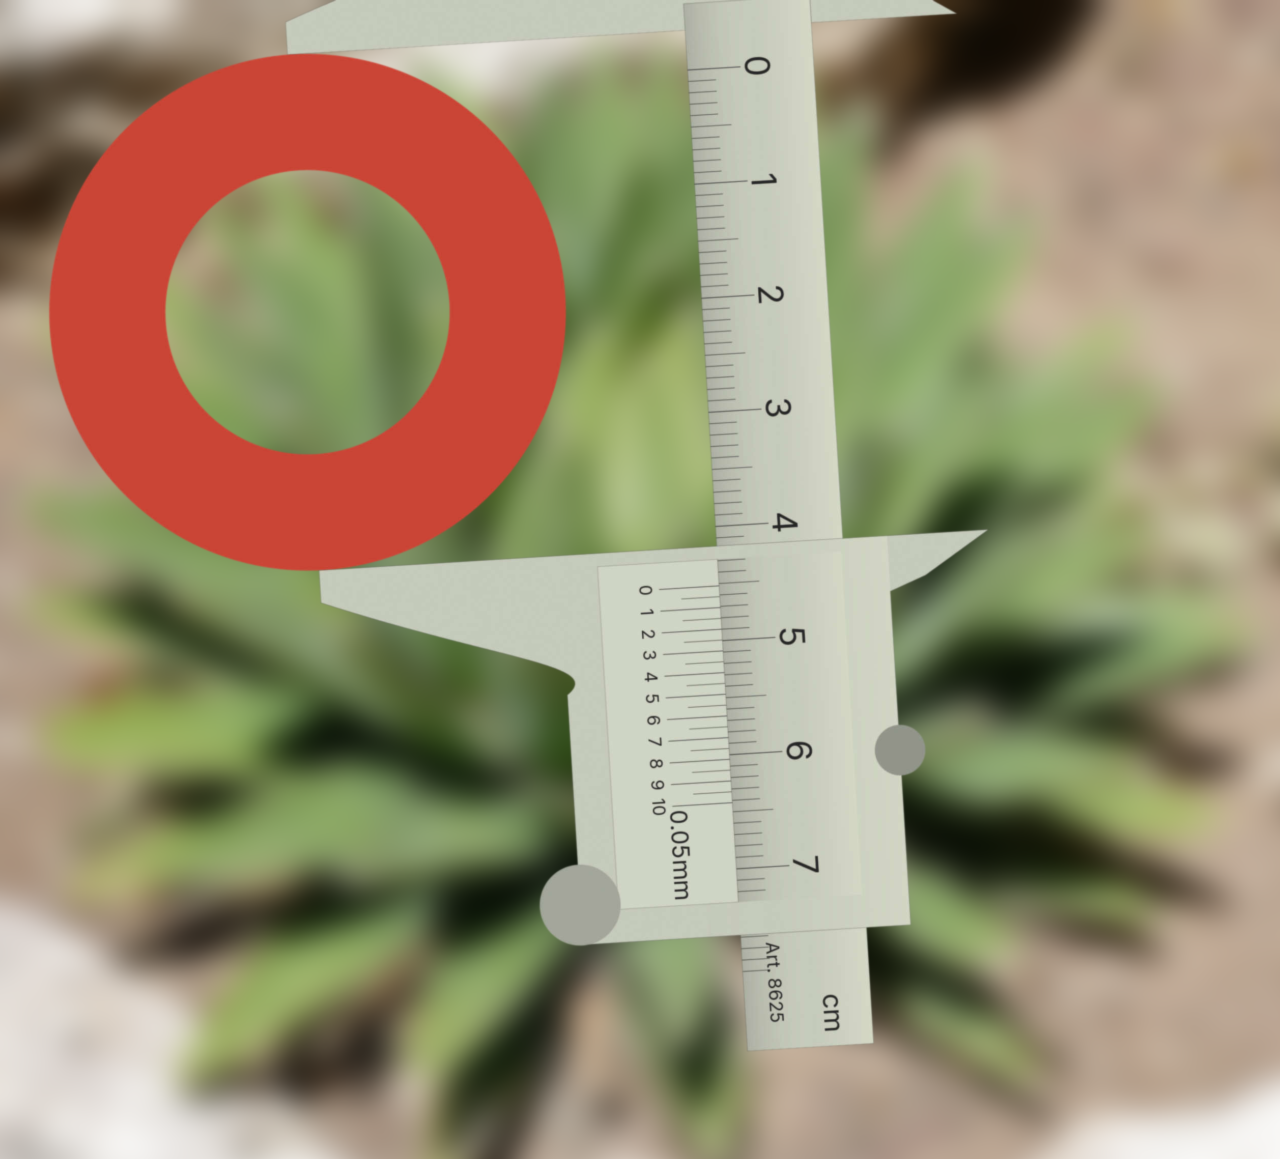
45.2 mm
